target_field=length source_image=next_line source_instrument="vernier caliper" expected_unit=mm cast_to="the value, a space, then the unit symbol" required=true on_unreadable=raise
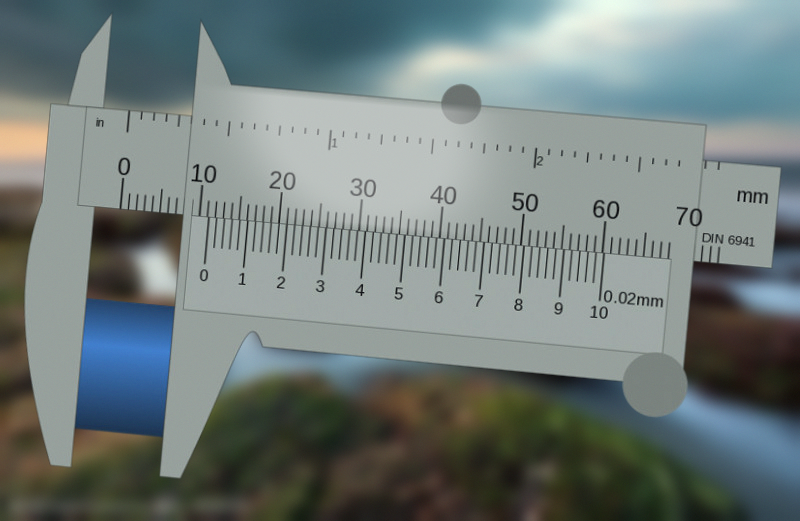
11.2 mm
